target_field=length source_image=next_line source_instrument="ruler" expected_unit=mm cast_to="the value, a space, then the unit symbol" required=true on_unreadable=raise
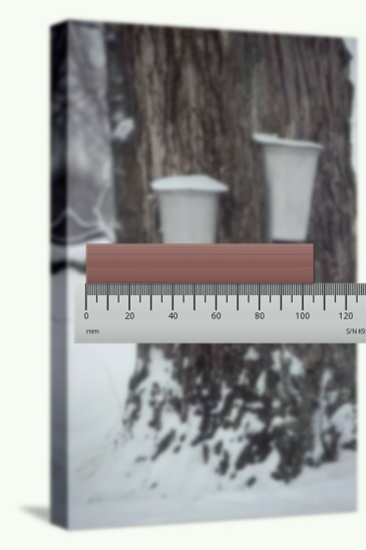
105 mm
